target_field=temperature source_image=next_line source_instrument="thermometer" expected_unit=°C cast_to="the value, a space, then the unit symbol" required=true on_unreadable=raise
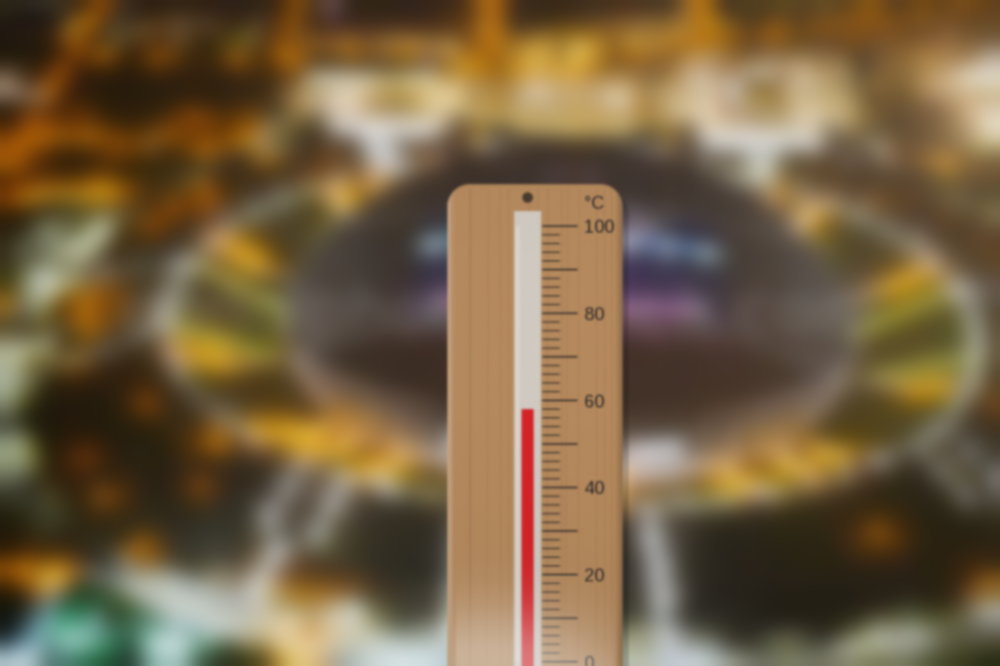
58 °C
